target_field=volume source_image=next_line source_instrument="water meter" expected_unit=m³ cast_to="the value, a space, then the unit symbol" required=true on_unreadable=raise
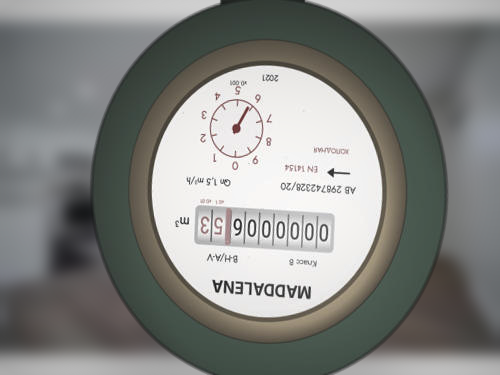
6.535 m³
